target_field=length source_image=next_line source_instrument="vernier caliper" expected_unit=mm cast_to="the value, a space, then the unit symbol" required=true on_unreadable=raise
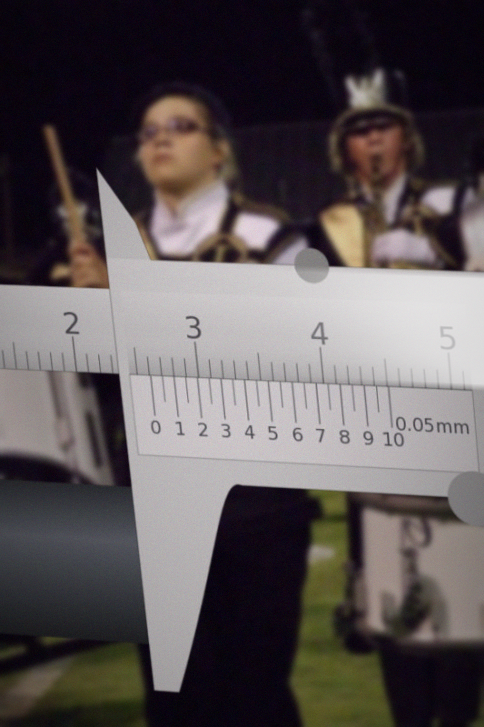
26.1 mm
